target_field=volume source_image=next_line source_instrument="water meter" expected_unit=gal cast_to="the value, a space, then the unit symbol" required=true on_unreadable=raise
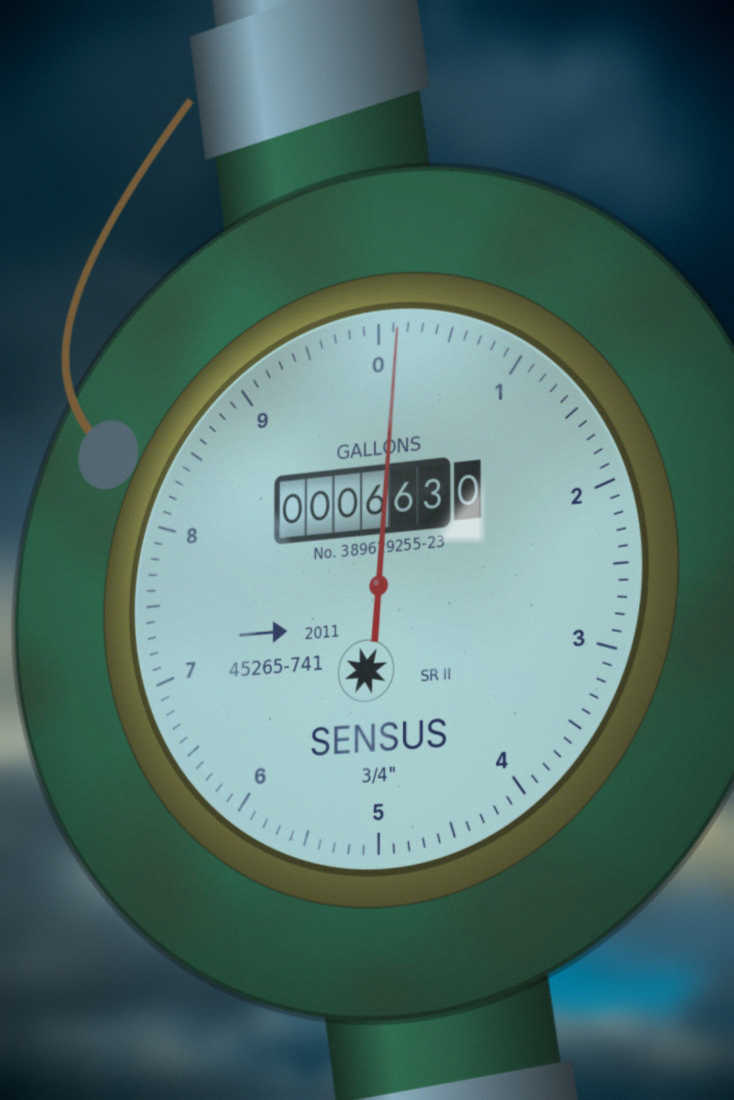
6630.1 gal
